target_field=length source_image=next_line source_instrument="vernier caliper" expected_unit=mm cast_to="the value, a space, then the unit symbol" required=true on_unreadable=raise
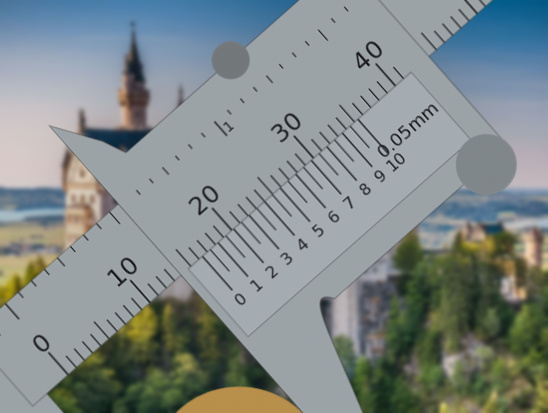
16.4 mm
